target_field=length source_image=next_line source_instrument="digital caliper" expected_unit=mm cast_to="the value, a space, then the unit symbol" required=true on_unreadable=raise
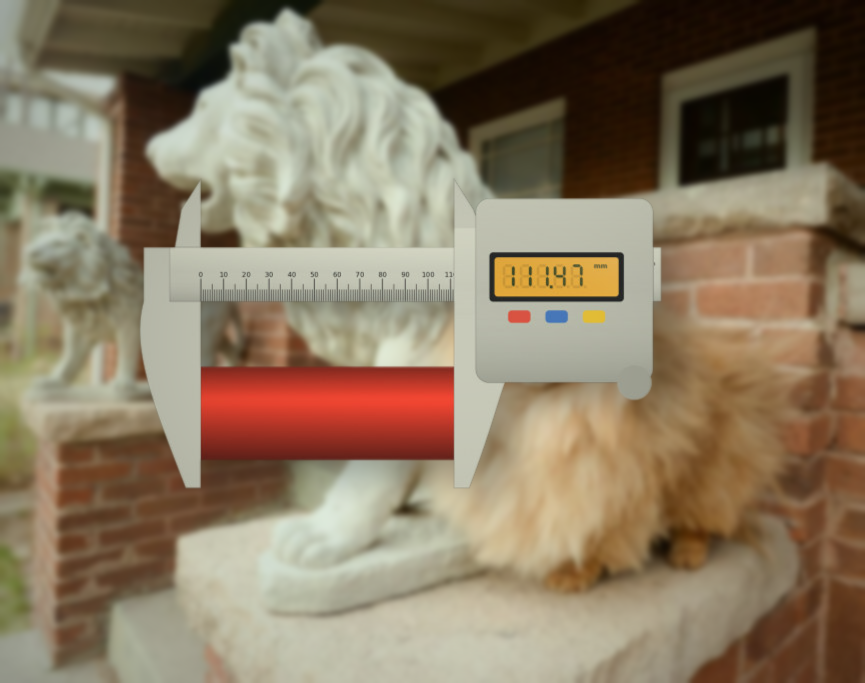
111.47 mm
